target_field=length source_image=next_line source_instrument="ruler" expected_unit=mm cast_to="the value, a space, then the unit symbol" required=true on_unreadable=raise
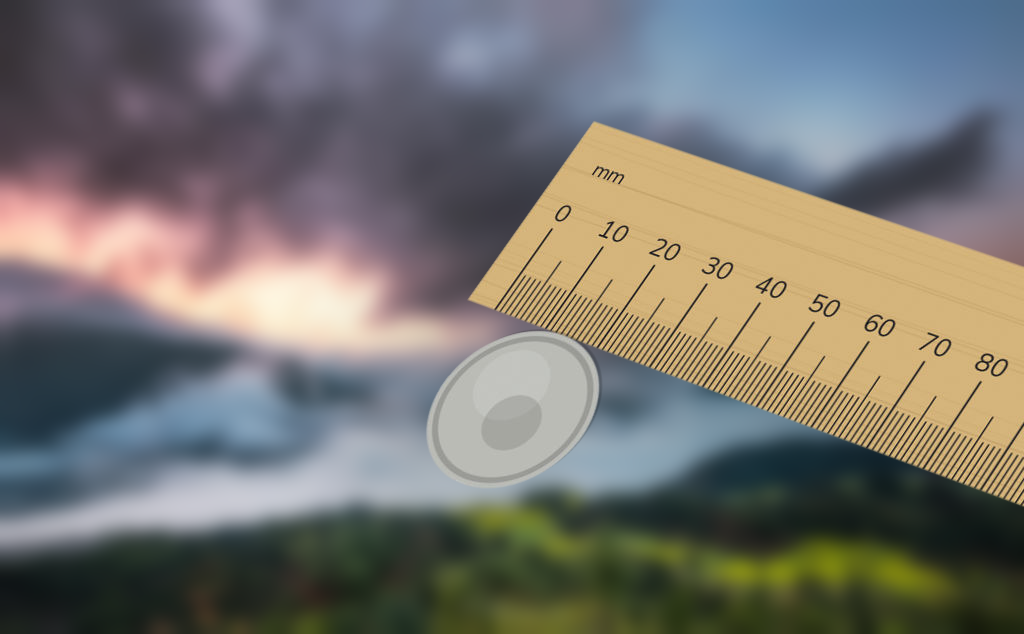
27 mm
